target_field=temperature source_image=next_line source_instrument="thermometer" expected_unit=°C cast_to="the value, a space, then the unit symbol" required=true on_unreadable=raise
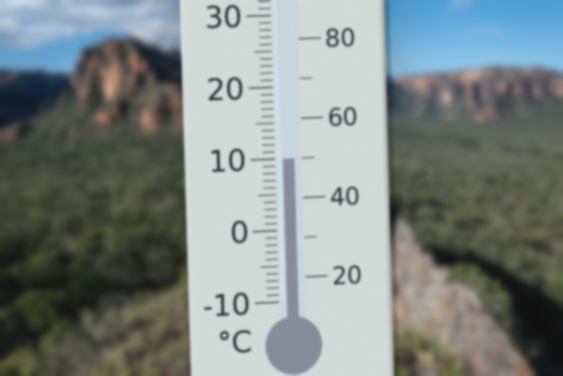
10 °C
